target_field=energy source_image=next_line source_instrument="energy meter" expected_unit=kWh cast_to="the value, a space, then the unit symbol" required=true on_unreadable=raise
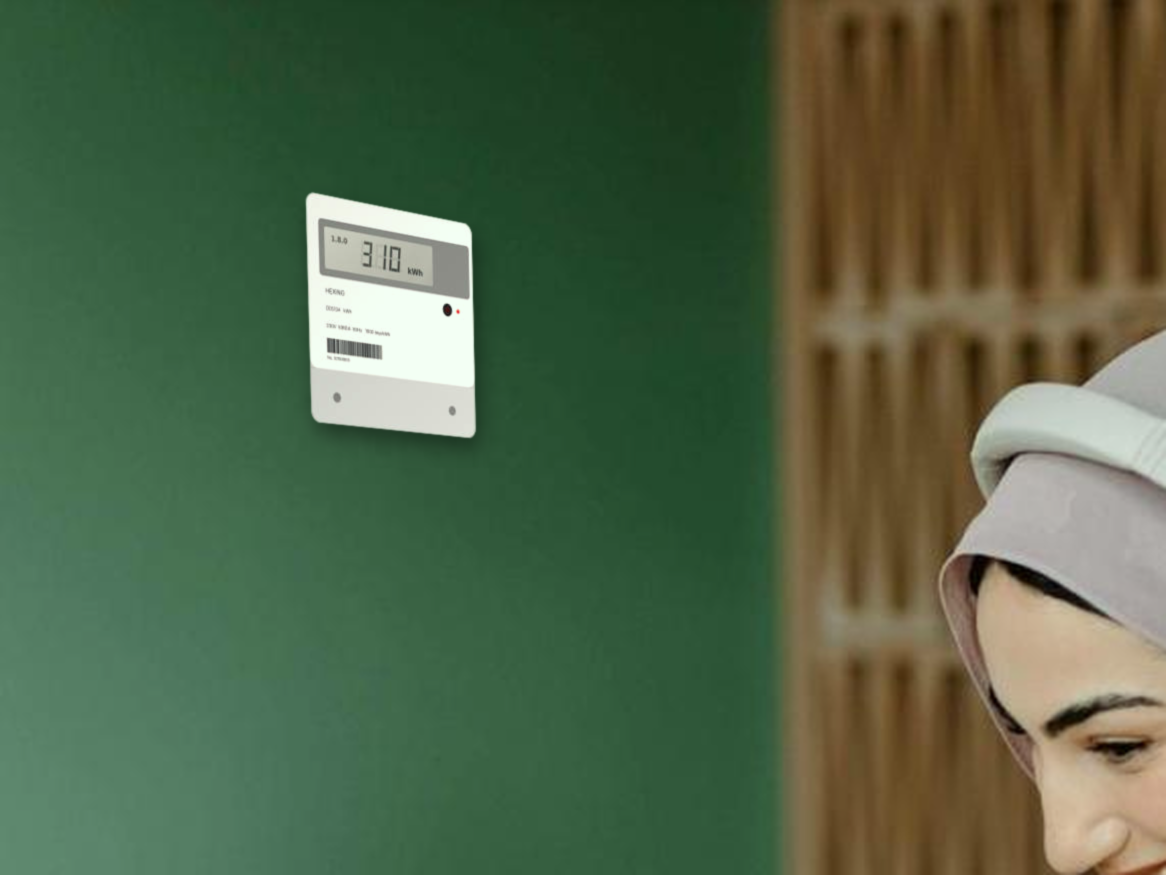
310 kWh
